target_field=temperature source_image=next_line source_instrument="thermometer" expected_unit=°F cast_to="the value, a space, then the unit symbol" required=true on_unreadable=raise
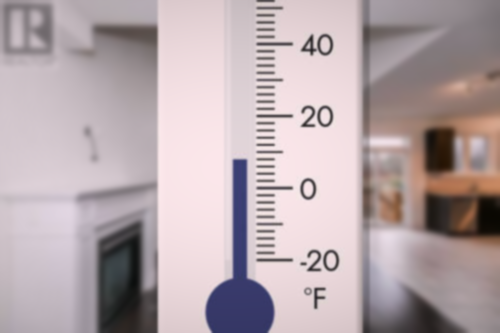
8 °F
